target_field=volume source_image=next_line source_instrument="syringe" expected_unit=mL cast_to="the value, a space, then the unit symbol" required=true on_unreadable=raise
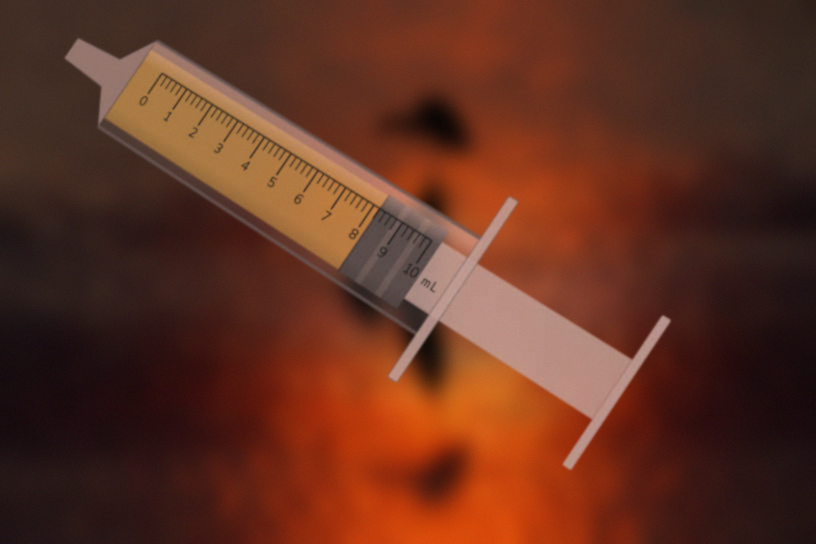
8.2 mL
